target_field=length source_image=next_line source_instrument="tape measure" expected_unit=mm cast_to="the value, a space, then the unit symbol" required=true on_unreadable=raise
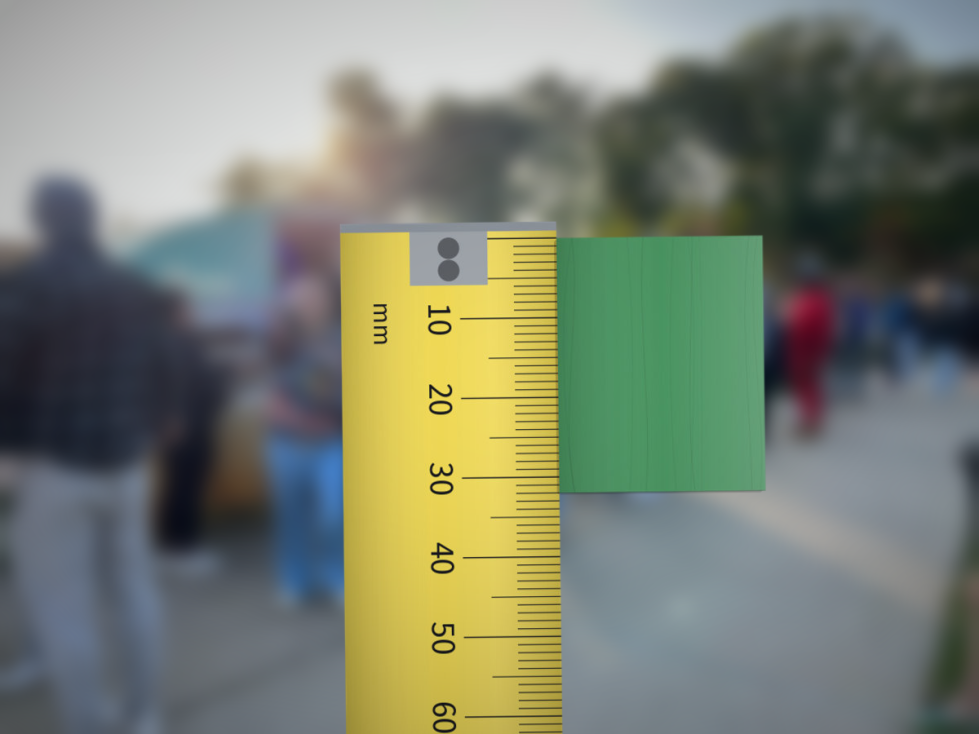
32 mm
